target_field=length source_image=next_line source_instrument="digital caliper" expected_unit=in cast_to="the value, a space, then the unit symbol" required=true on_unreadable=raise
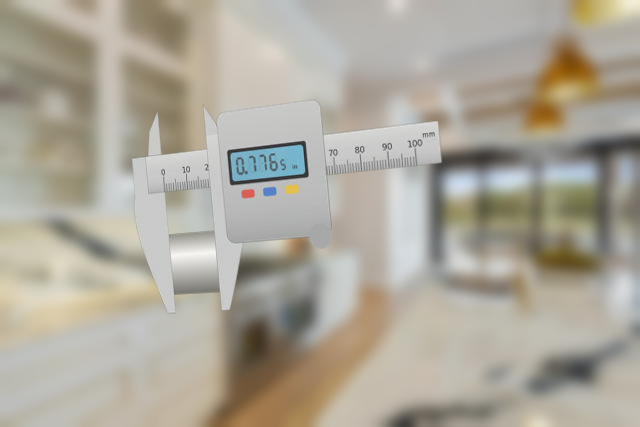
0.7765 in
